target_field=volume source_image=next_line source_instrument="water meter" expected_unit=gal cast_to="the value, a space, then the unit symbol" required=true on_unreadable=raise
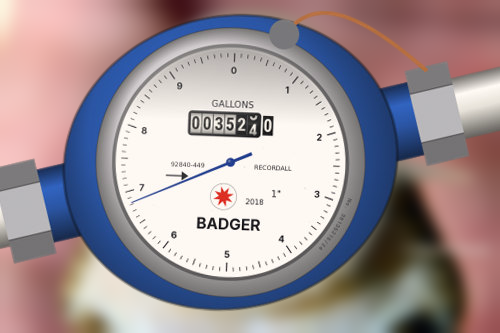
35236.8 gal
